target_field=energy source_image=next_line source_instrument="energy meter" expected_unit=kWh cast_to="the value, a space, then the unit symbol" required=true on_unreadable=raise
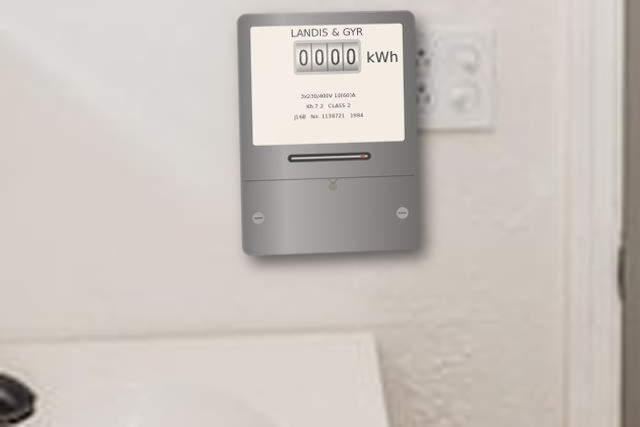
0 kWh
